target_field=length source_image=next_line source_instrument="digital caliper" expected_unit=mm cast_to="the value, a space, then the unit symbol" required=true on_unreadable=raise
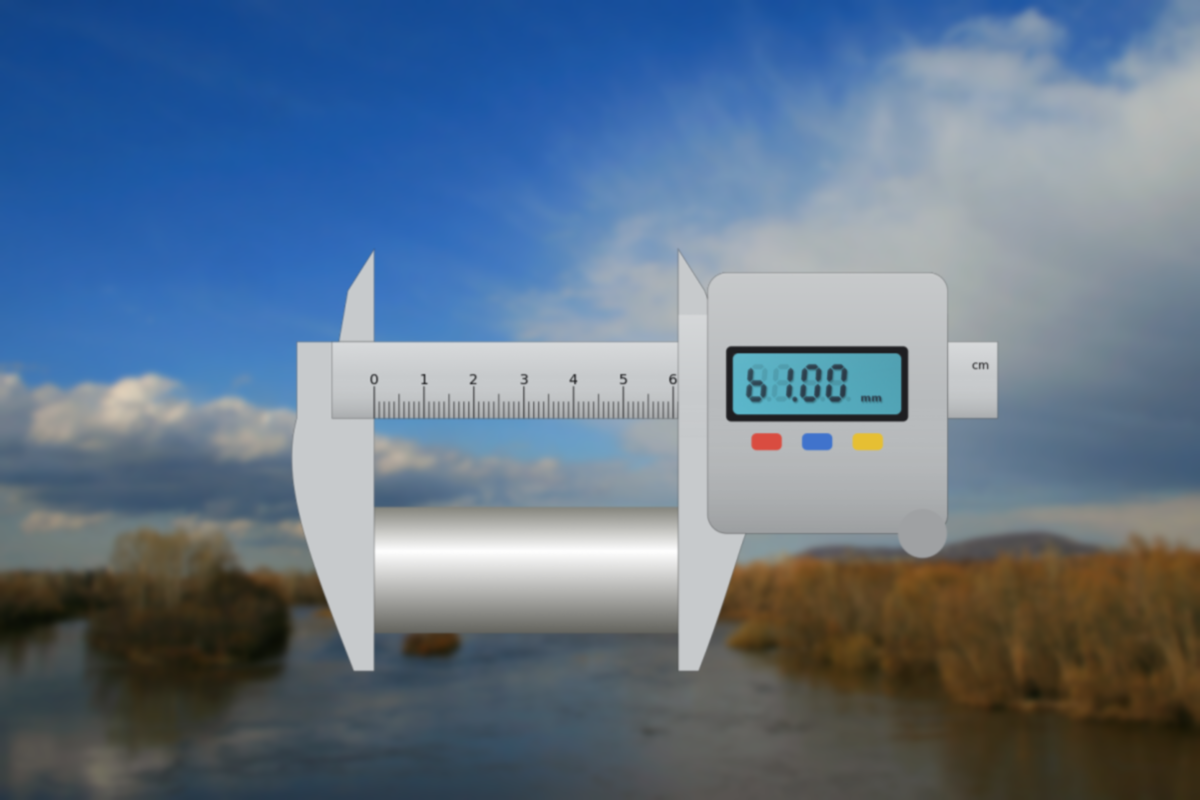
61.00 mm
